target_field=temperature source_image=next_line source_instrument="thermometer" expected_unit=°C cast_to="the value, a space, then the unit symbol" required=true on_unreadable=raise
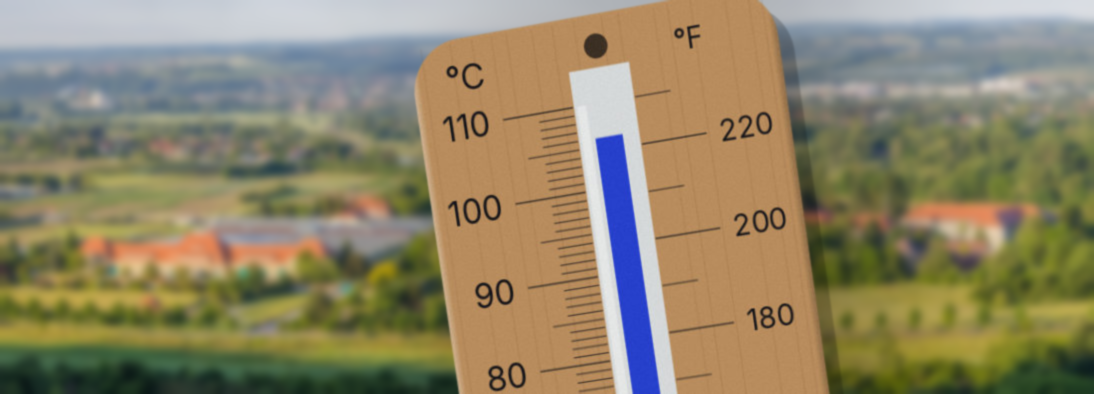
106 °C
